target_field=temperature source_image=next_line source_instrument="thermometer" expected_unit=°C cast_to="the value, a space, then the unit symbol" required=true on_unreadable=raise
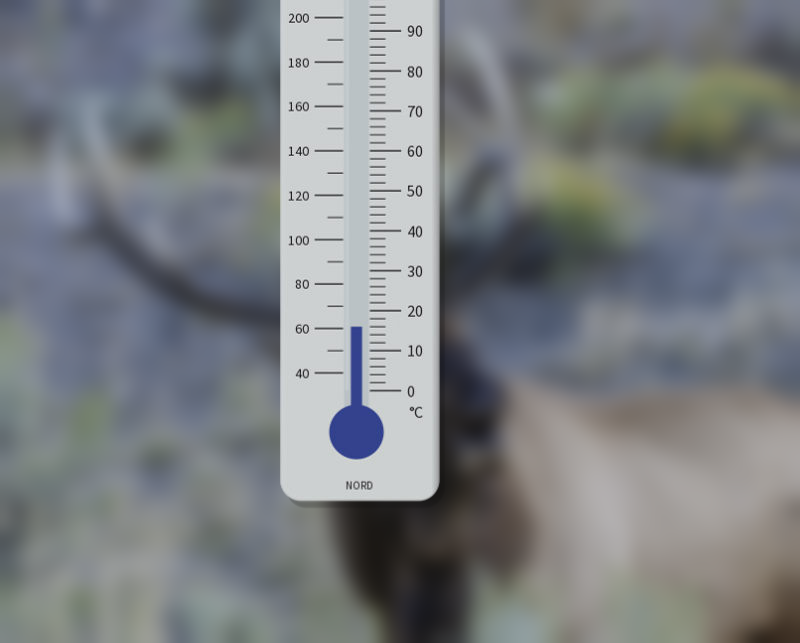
16 °C
